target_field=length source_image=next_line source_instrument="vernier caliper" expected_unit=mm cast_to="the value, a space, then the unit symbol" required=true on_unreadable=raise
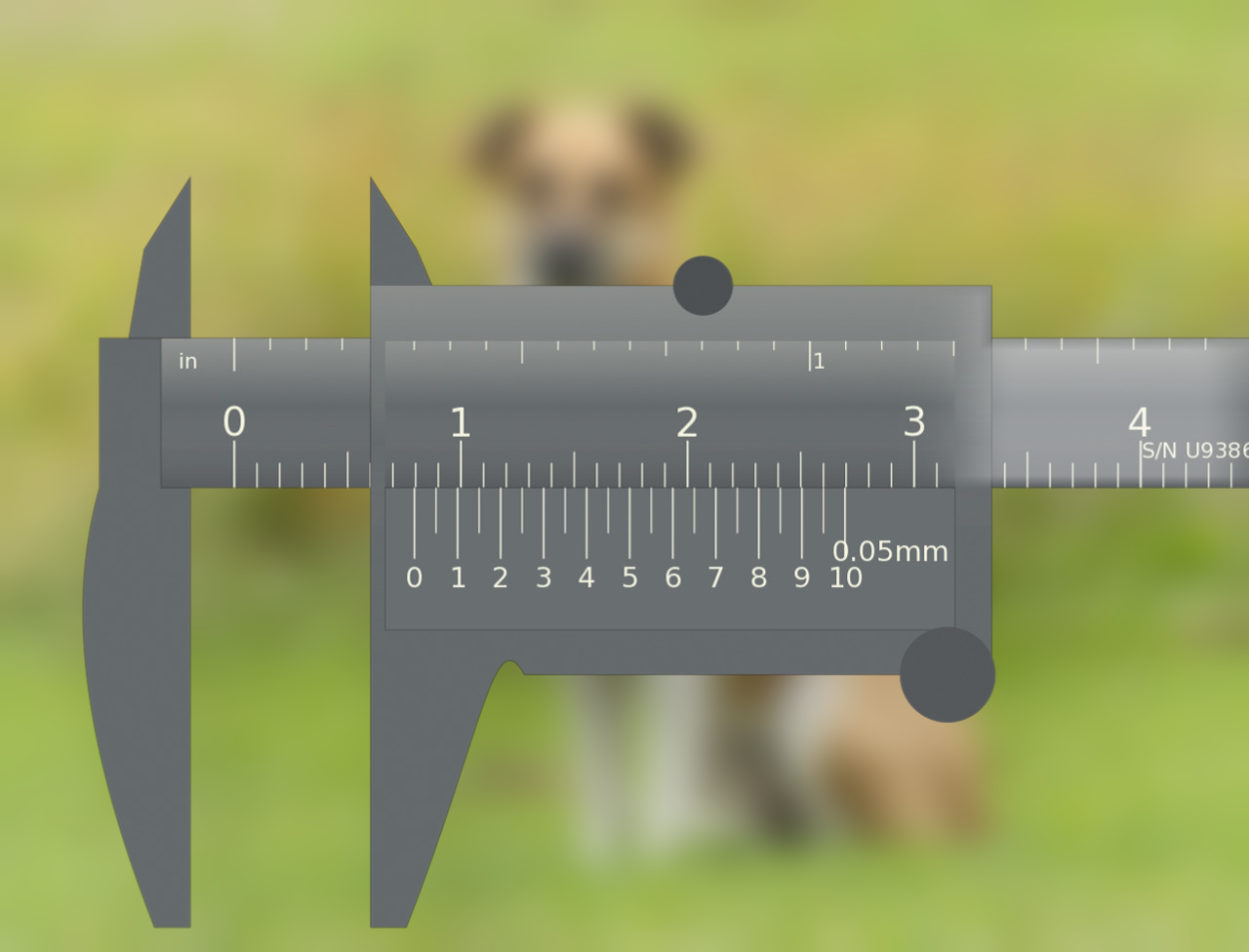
7.95 mm
